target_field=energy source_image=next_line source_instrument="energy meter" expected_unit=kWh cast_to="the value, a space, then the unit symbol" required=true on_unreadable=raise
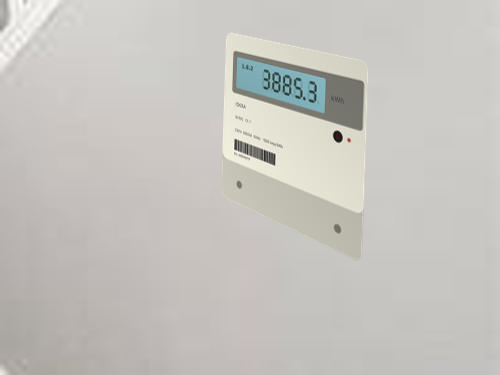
3885.3 kWh
